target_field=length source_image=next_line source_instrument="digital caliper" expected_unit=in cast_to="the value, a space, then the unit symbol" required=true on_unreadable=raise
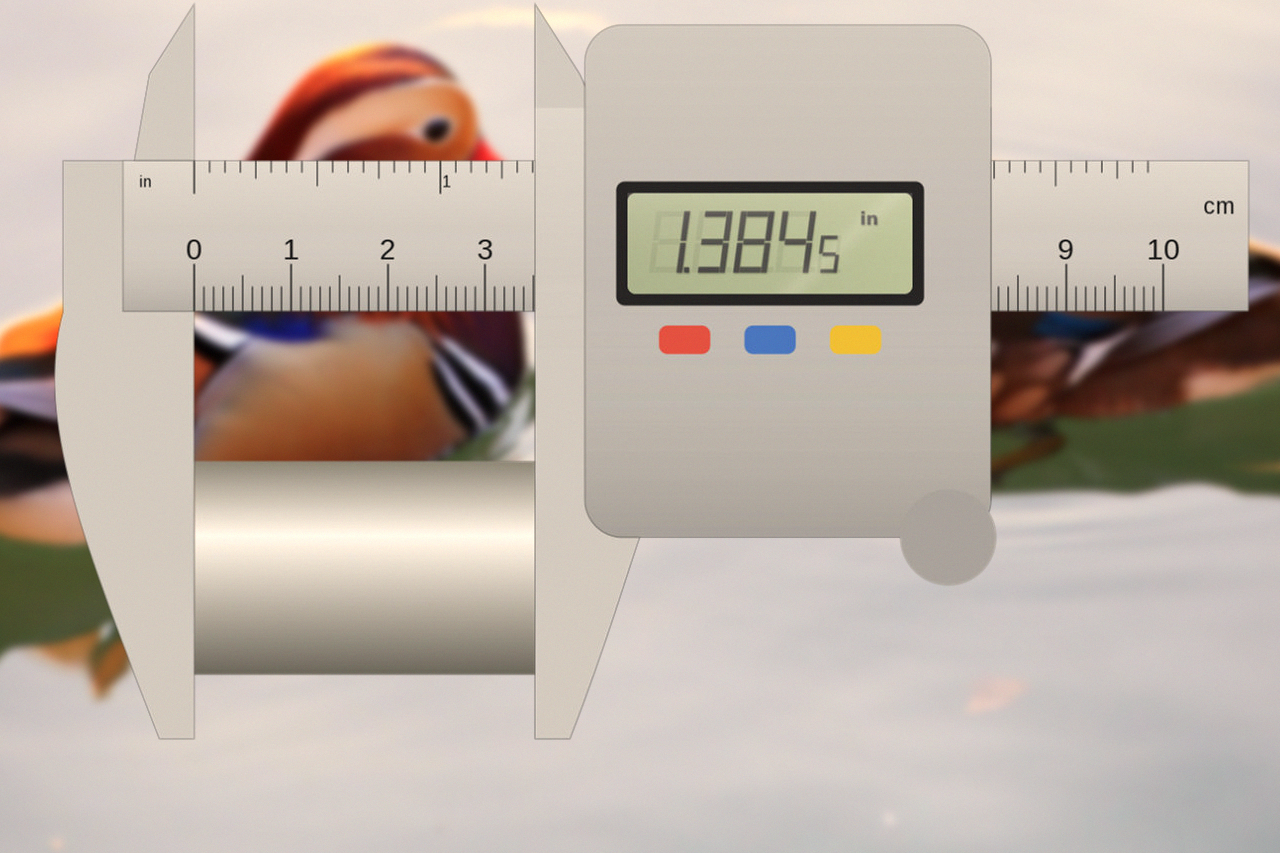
1.3845 in
